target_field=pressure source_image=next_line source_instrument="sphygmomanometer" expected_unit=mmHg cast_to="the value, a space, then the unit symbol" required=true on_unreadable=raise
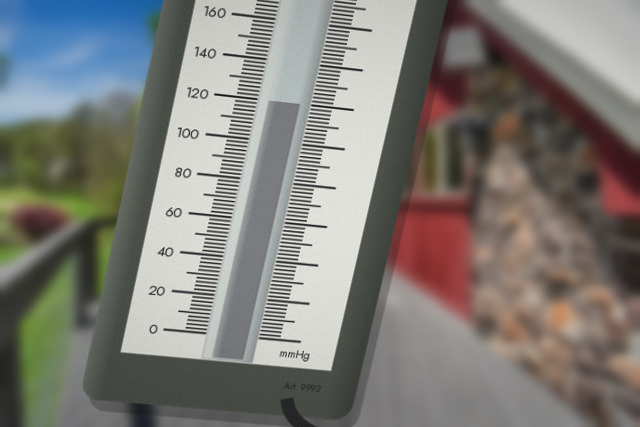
120 mmHg
